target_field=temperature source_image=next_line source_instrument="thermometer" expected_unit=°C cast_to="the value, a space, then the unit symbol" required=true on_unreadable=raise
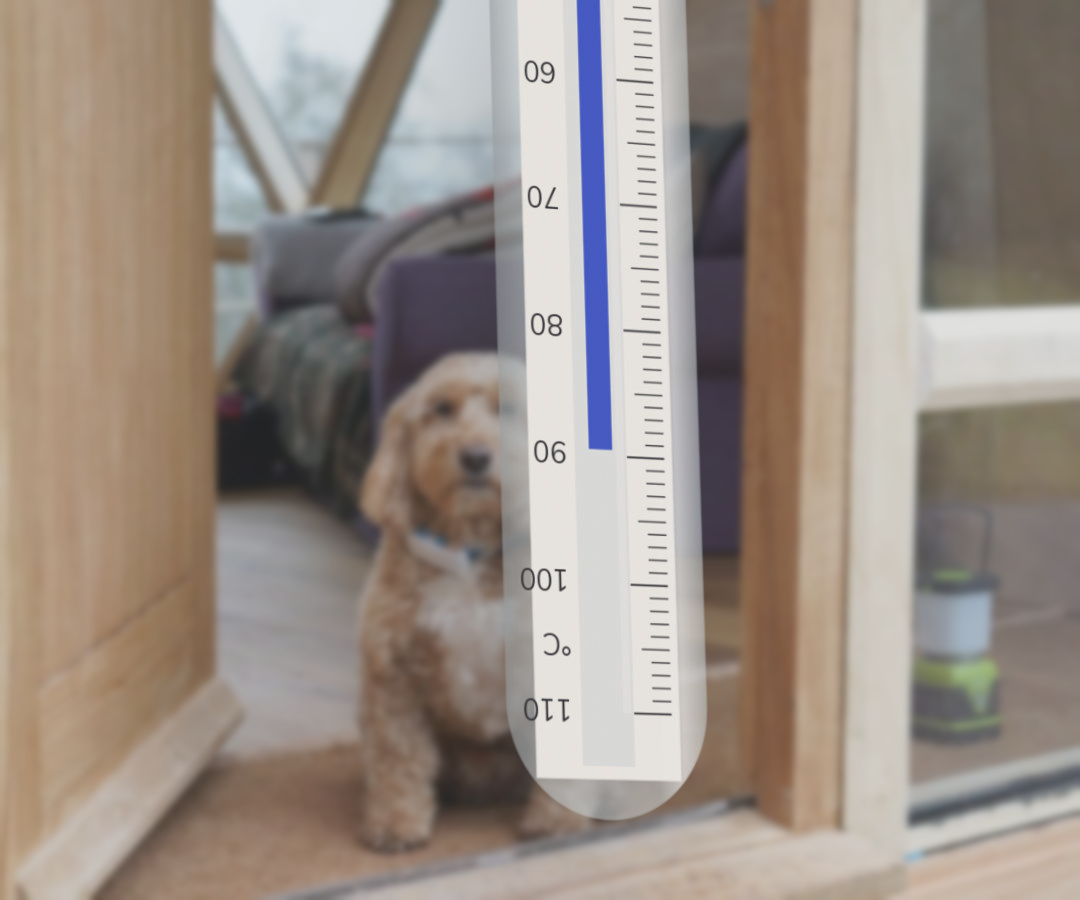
89.5 °C
